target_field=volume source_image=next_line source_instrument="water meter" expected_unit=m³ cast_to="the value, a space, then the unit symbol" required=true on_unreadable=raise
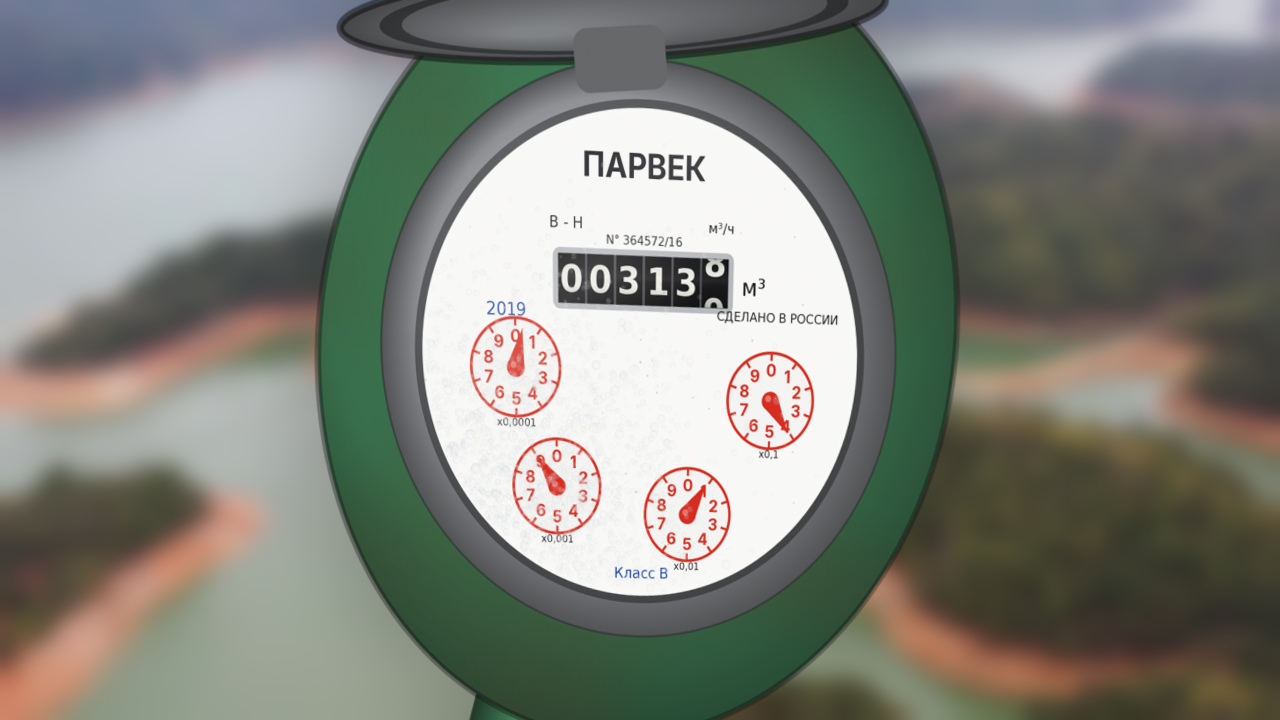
3138.4090 m³
